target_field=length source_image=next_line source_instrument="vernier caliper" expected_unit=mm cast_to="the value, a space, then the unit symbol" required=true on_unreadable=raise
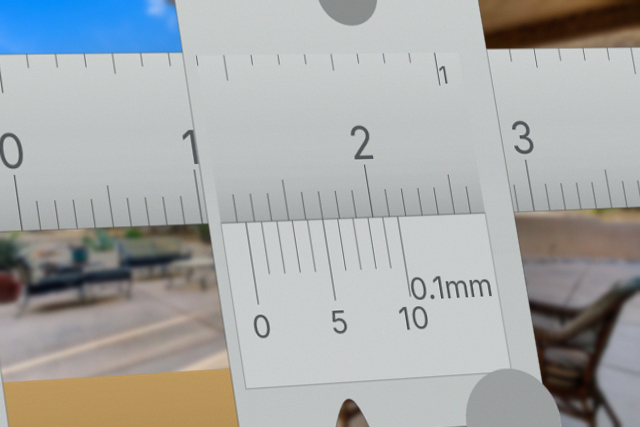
12.5 mm
